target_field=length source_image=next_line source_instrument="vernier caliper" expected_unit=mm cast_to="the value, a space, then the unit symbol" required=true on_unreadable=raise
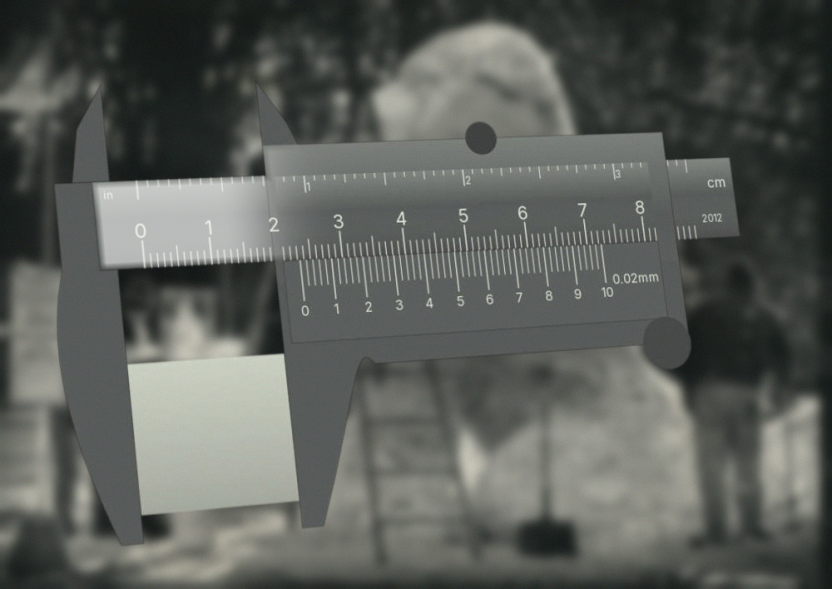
23.4 mm
